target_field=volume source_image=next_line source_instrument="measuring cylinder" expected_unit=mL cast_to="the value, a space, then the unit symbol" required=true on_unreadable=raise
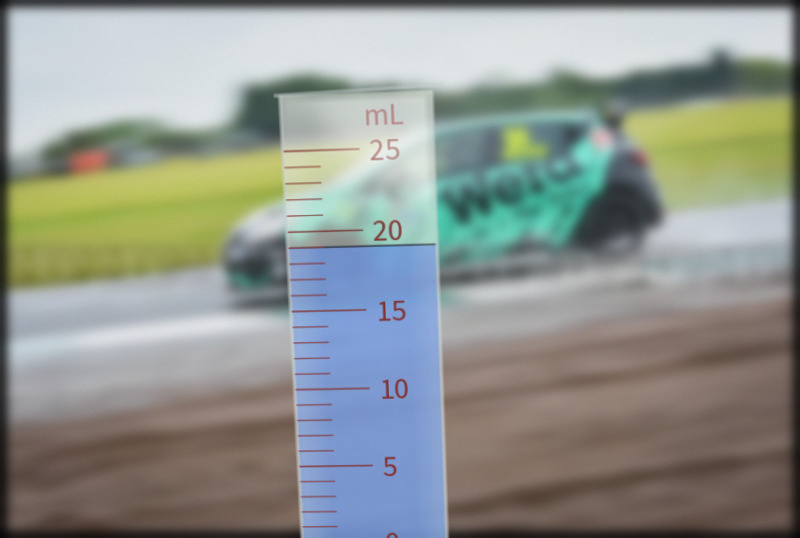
19 mL
